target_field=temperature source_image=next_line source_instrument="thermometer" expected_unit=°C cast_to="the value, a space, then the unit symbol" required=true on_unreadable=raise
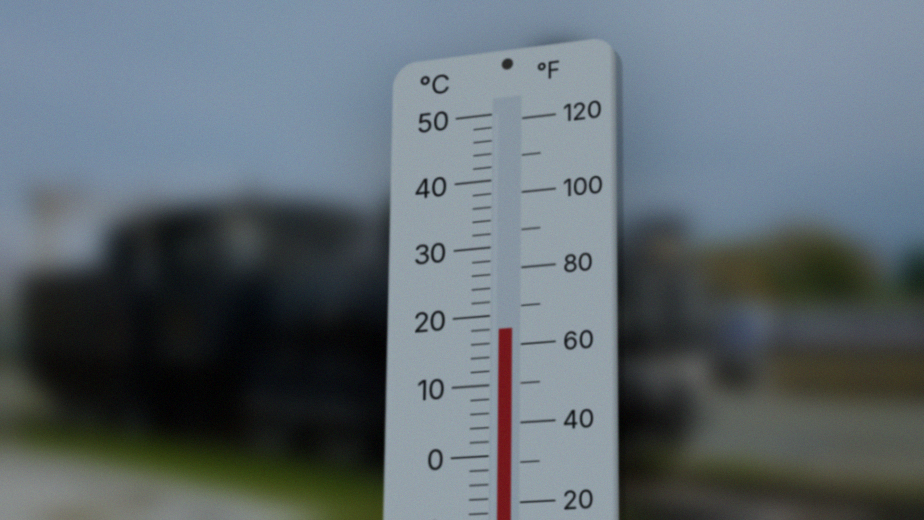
18 °C
